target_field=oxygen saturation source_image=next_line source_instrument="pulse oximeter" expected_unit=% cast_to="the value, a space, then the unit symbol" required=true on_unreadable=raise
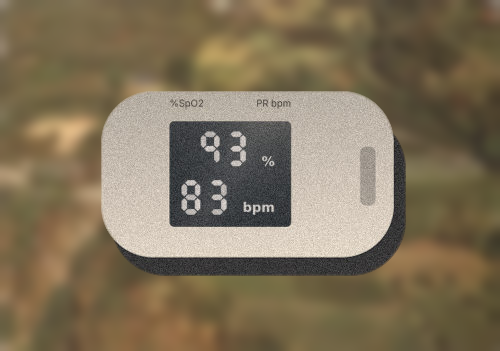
93 %
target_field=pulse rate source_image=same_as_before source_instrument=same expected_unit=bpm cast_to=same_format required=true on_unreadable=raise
83 bpm
